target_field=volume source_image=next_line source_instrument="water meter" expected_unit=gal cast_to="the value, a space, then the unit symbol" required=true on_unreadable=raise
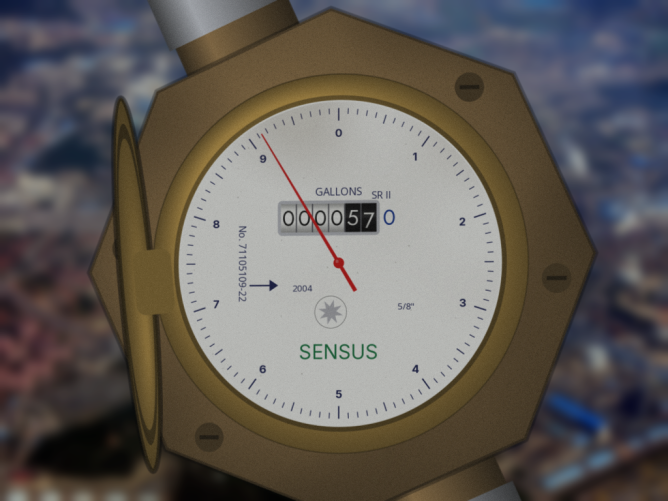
569.1 gal
